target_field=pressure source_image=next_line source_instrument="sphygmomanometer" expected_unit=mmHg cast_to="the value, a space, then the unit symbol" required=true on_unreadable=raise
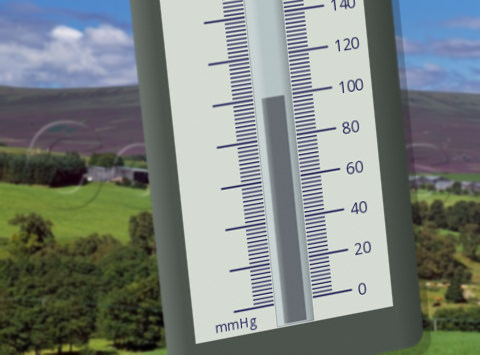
100 mmHg
